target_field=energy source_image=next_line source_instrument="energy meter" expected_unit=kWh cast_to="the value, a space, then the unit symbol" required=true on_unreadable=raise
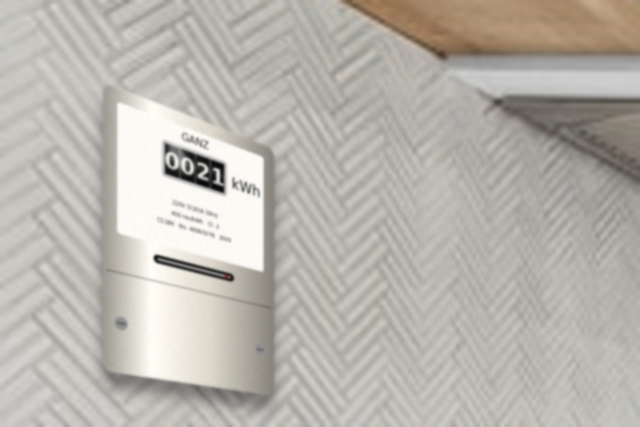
21 kWh
